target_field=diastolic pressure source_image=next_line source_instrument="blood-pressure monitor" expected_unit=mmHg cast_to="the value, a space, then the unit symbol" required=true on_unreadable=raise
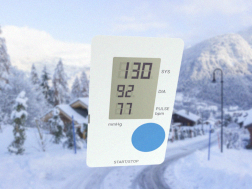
92 mmHg
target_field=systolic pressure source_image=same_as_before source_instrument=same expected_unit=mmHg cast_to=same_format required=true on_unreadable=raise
130 mmHg
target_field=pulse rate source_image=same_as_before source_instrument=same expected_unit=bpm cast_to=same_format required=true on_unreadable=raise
77 bpm
